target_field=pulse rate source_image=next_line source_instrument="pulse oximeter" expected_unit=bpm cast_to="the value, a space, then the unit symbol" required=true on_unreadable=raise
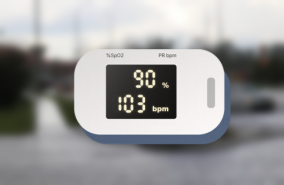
103 bpm
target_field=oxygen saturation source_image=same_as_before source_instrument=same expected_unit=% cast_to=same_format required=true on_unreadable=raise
90 %
